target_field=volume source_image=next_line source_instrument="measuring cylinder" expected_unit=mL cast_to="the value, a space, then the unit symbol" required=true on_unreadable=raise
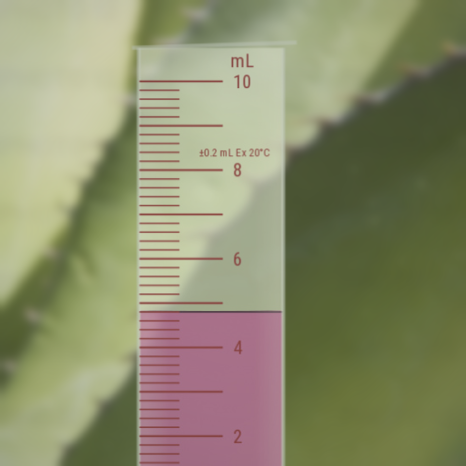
4.8 mL
